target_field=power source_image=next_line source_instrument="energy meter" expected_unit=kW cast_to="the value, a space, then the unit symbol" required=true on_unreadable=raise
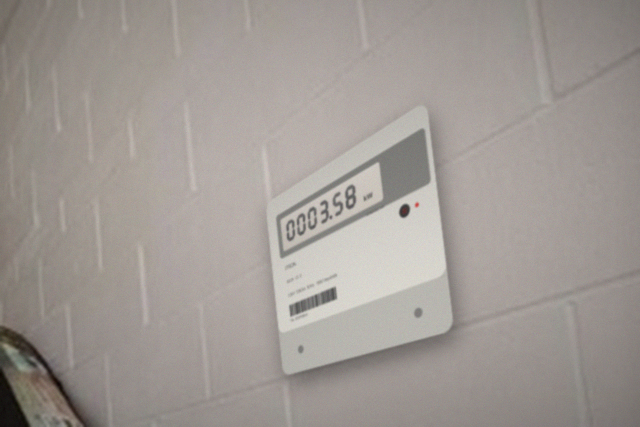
3.58 kW
